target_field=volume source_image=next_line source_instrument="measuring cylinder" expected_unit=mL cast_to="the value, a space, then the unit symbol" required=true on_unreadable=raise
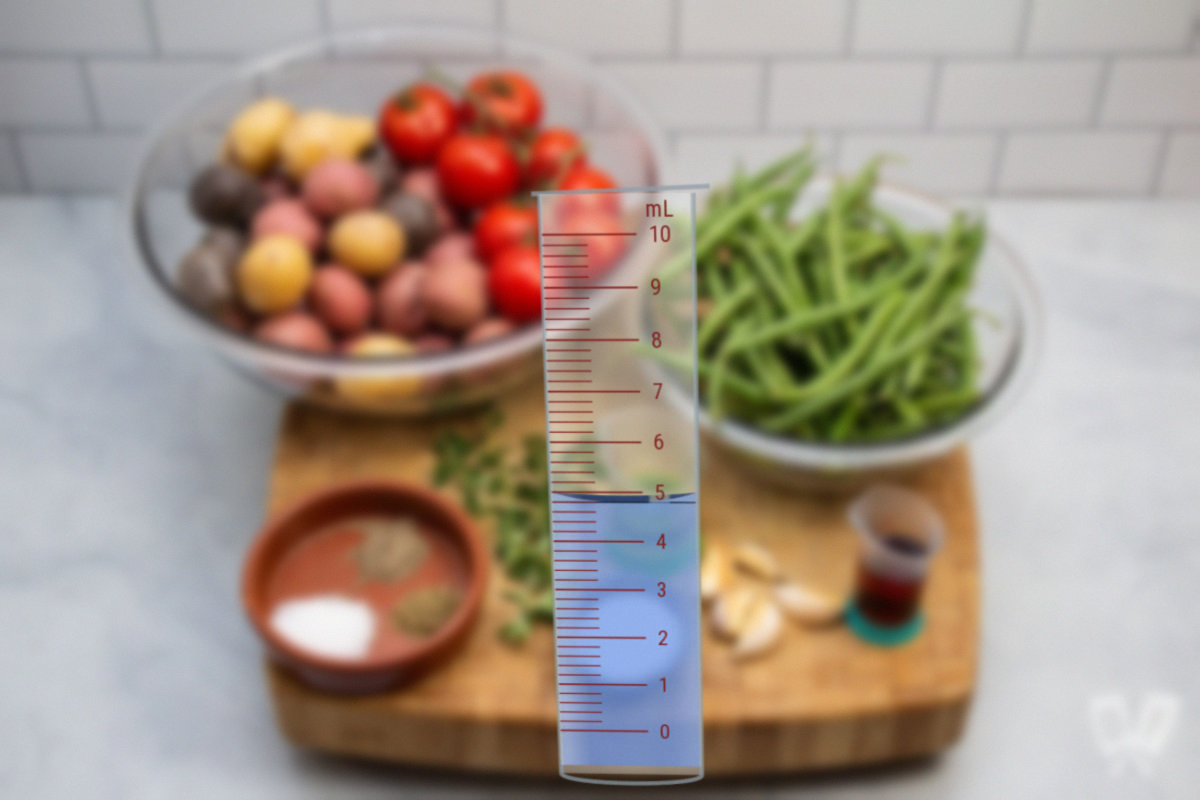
4.8 mL
